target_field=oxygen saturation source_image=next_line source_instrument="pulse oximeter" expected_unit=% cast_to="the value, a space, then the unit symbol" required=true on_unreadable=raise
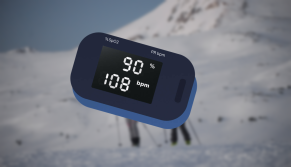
90 %
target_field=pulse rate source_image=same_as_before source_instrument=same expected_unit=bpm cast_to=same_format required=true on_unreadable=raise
108 bpm
